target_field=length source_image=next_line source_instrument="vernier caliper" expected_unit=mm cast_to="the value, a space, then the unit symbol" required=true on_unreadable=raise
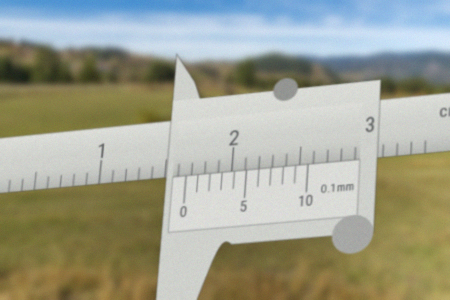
16.6 mm
